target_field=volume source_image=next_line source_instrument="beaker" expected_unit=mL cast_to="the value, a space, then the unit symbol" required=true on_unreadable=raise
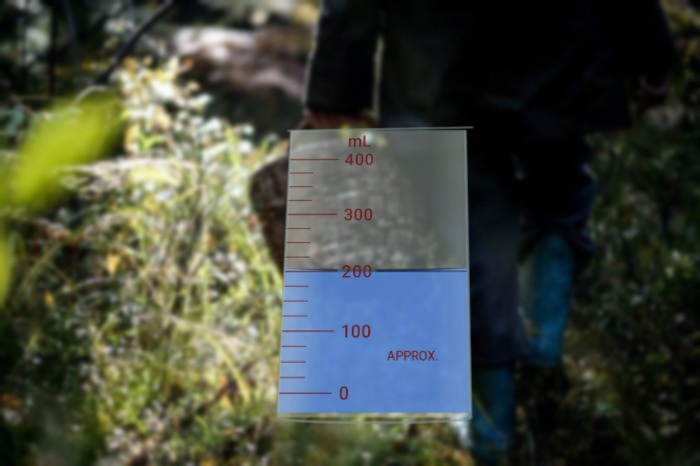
200 mL
